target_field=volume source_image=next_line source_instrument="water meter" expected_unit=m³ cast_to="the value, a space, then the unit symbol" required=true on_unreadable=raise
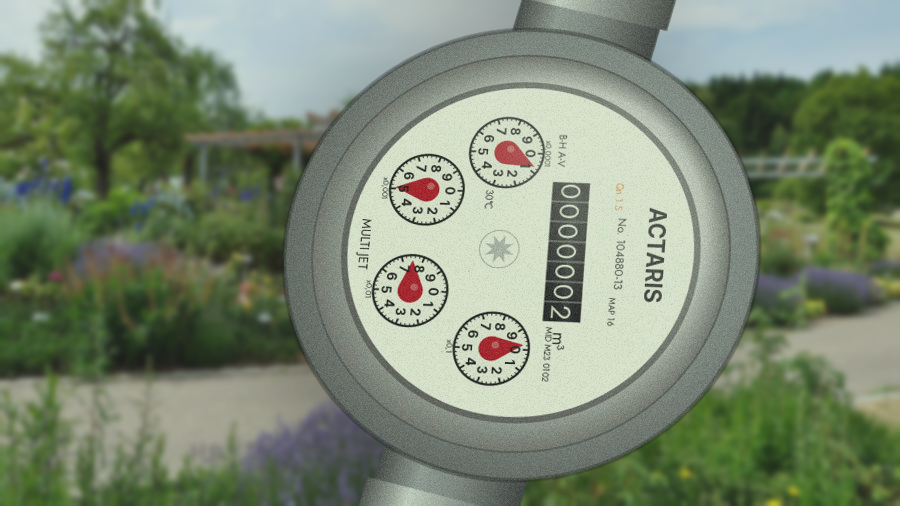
1.9750 m³
